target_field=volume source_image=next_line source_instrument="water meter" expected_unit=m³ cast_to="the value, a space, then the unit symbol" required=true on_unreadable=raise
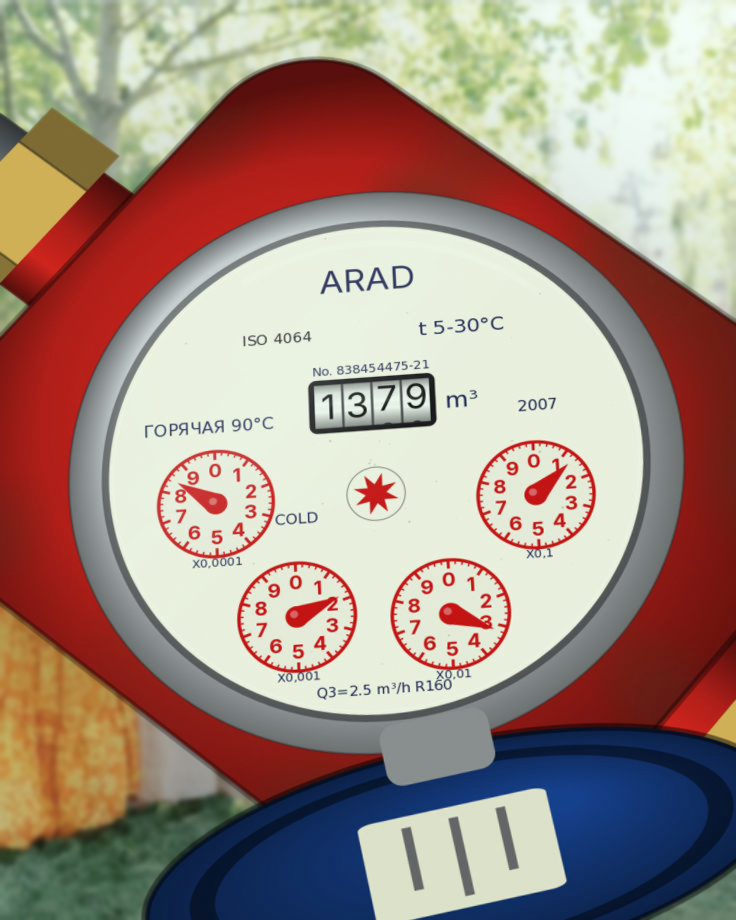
1379.1318 m³
